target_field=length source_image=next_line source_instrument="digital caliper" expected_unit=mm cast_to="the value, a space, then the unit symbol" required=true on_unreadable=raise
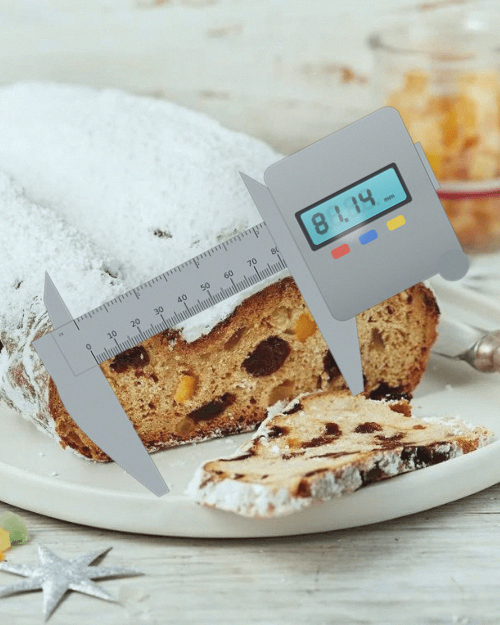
81.14 mm
